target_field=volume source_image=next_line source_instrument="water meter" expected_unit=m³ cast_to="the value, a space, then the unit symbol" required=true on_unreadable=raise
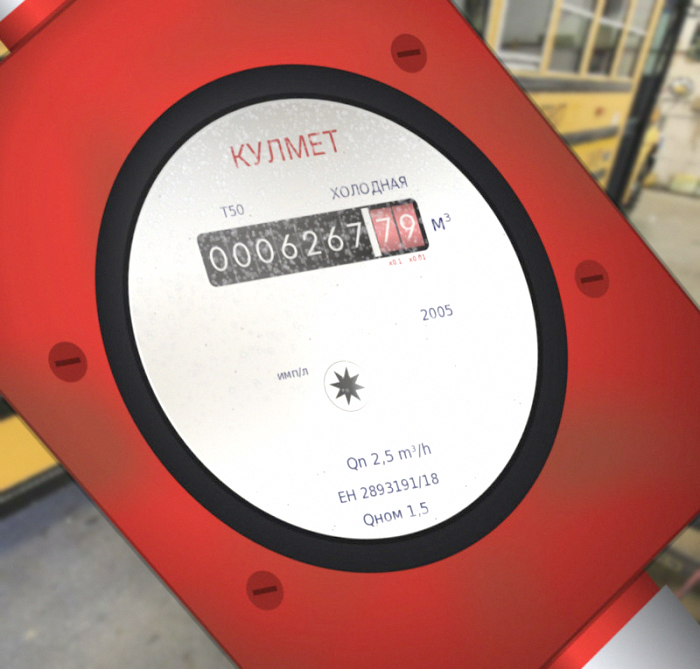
6267.79 m³
